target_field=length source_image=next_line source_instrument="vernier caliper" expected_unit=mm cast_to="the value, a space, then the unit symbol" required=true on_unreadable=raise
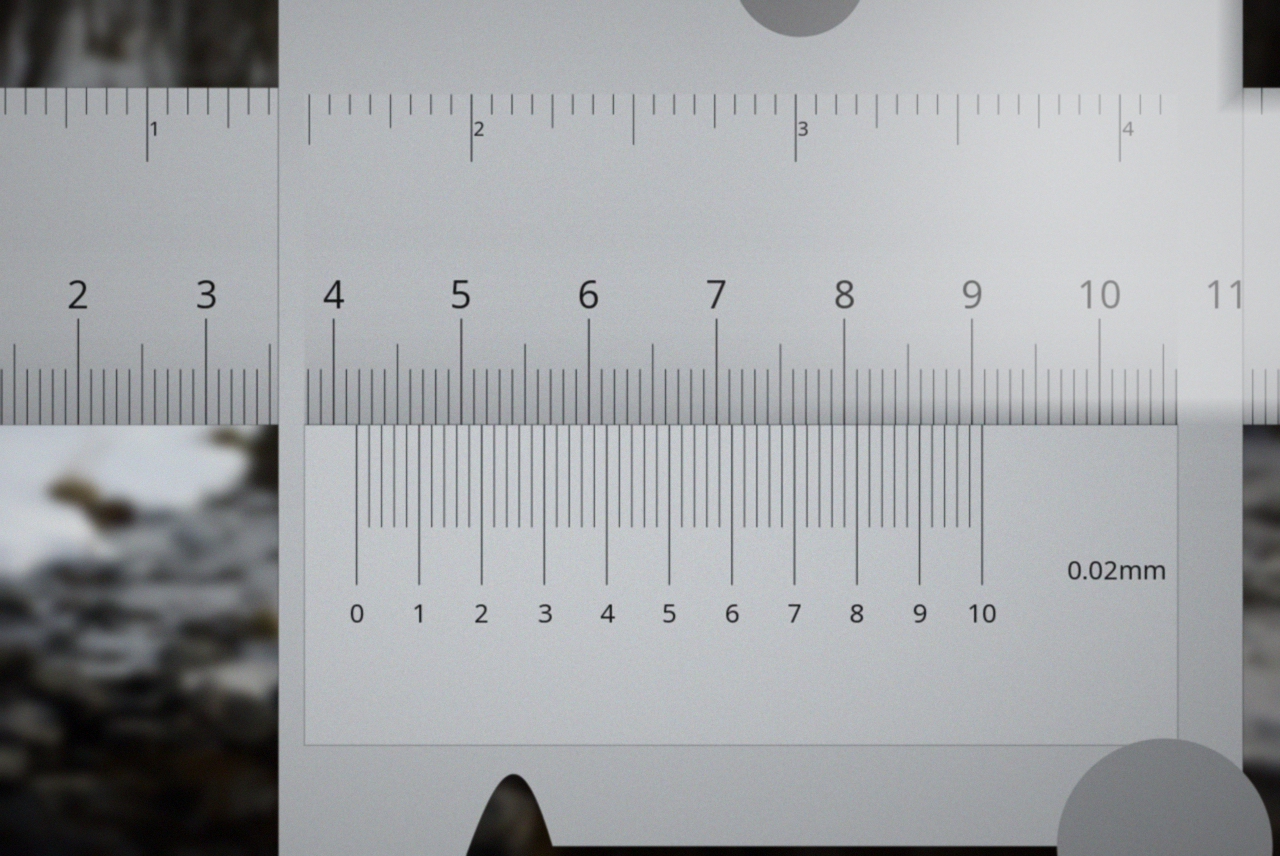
41.8 mm
